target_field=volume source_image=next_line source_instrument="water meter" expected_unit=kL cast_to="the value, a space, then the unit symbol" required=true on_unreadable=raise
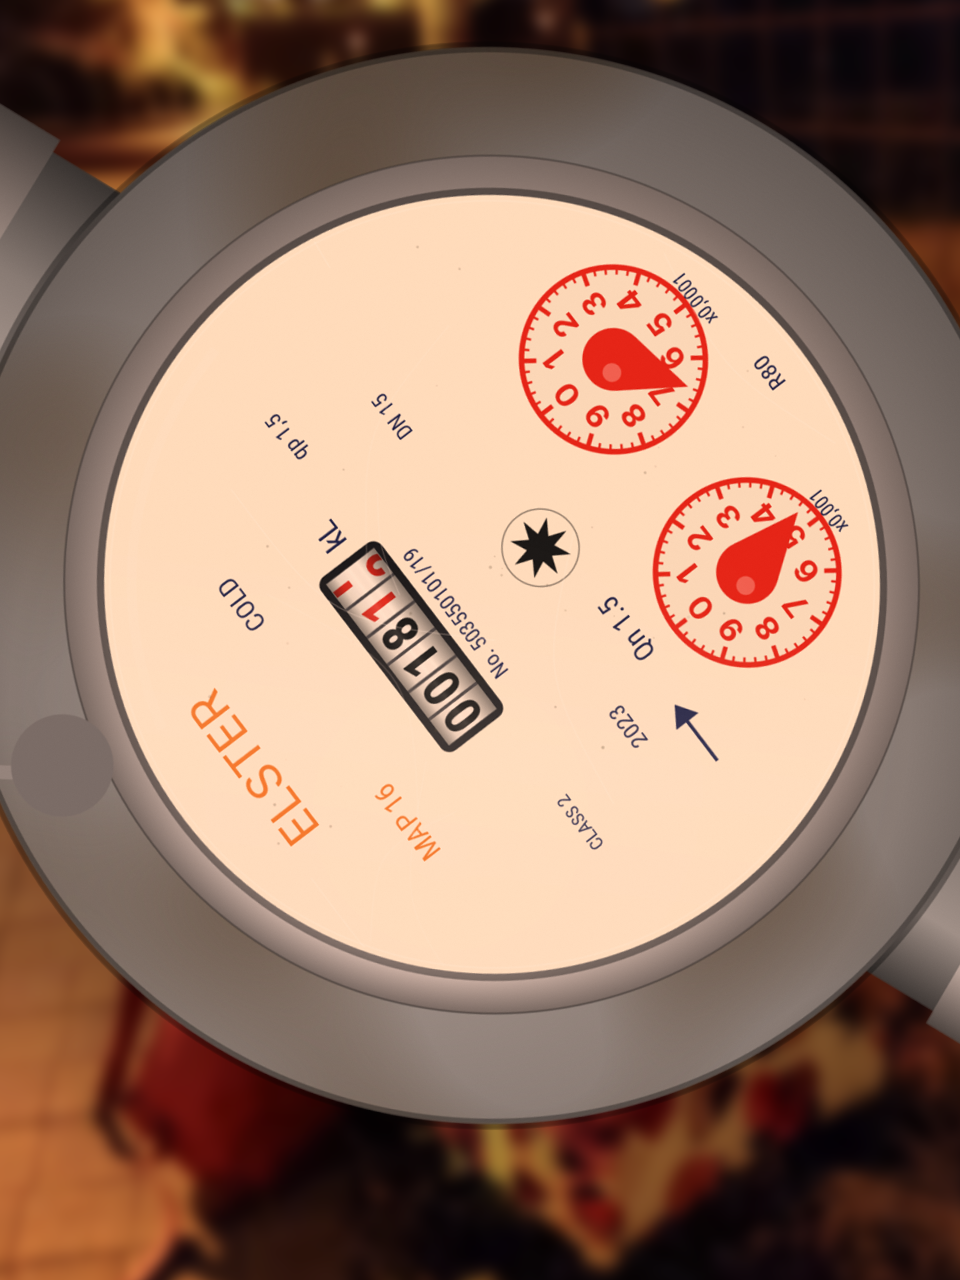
18.1146 kL
